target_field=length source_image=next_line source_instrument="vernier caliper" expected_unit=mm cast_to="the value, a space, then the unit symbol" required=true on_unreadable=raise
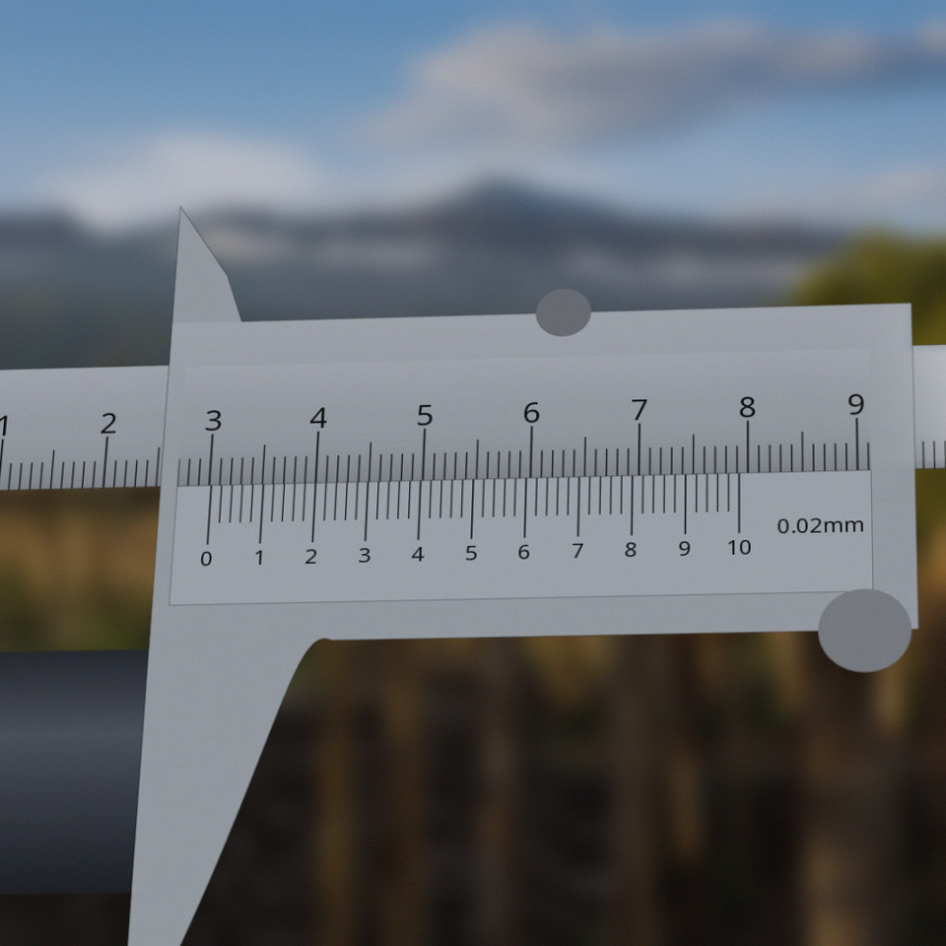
30.2 mm
